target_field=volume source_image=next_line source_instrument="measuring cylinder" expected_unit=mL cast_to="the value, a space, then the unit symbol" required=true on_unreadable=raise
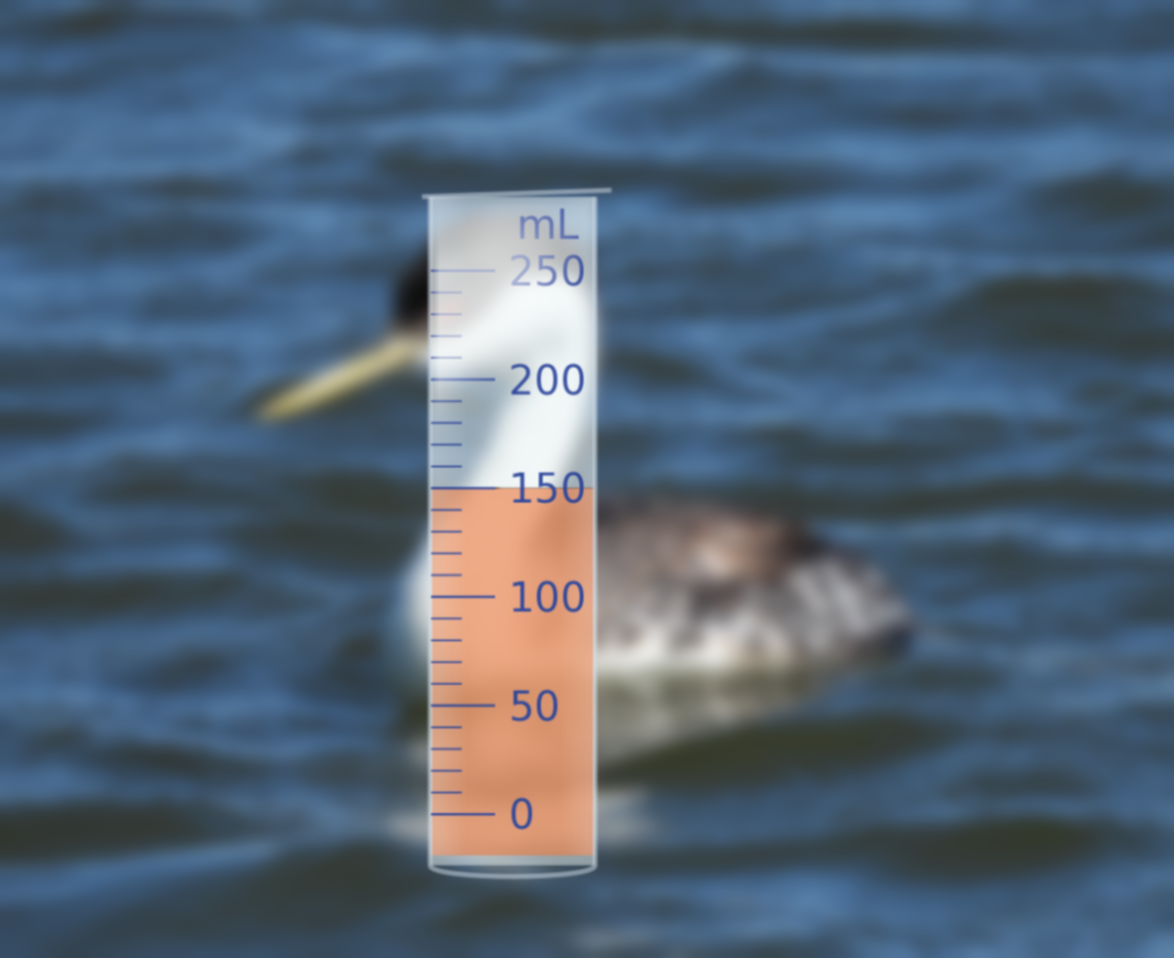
150 mL
